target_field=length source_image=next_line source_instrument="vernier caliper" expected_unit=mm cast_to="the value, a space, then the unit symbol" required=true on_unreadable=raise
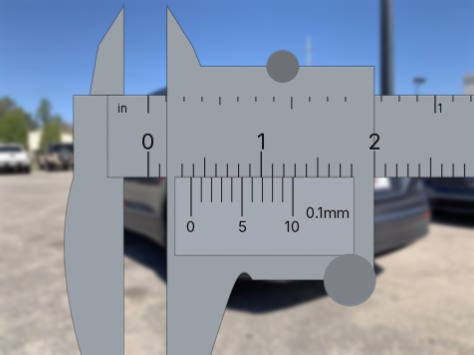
3.8 mm
